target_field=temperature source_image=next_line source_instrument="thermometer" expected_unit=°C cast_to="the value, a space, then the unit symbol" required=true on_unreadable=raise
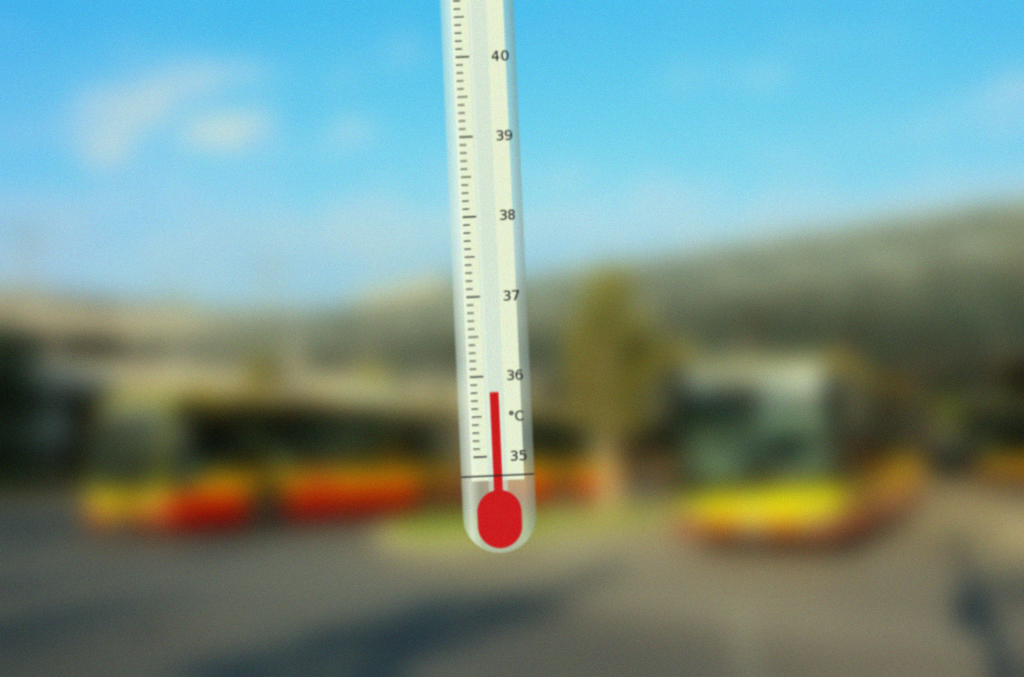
35.8 °C
